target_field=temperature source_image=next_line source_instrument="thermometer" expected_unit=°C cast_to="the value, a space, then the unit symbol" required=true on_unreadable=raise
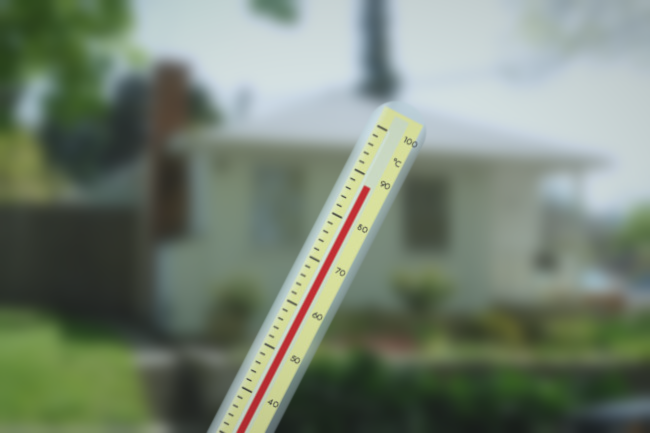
88 °C
